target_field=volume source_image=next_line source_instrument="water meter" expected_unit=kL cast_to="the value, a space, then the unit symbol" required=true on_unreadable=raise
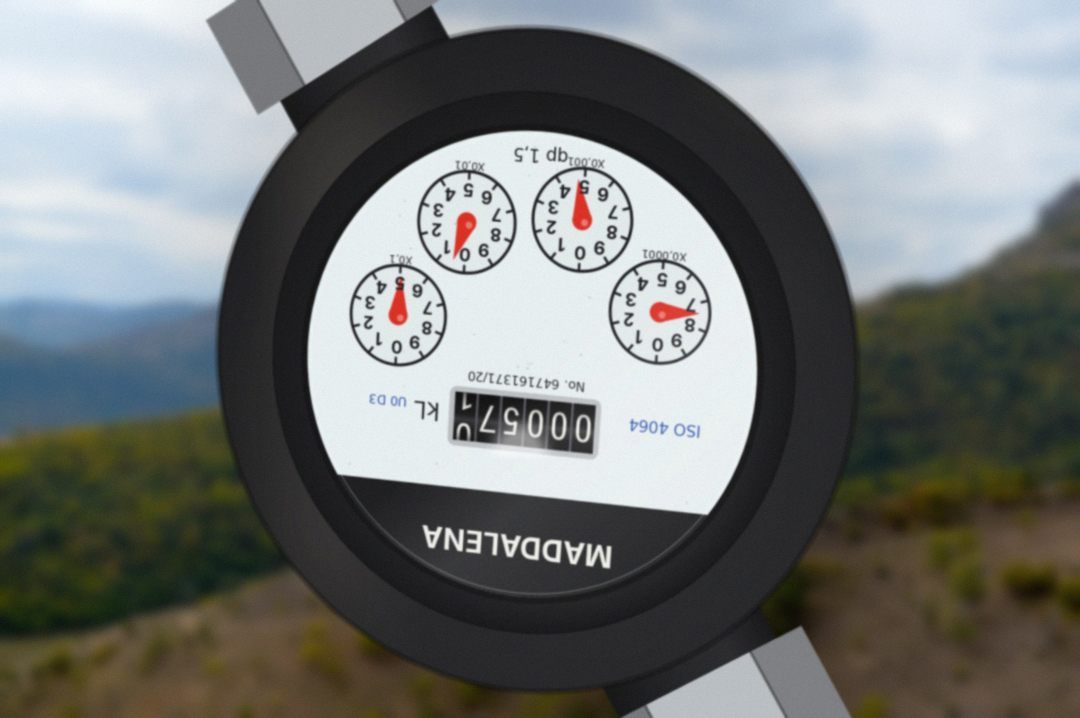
570.5047 kL
